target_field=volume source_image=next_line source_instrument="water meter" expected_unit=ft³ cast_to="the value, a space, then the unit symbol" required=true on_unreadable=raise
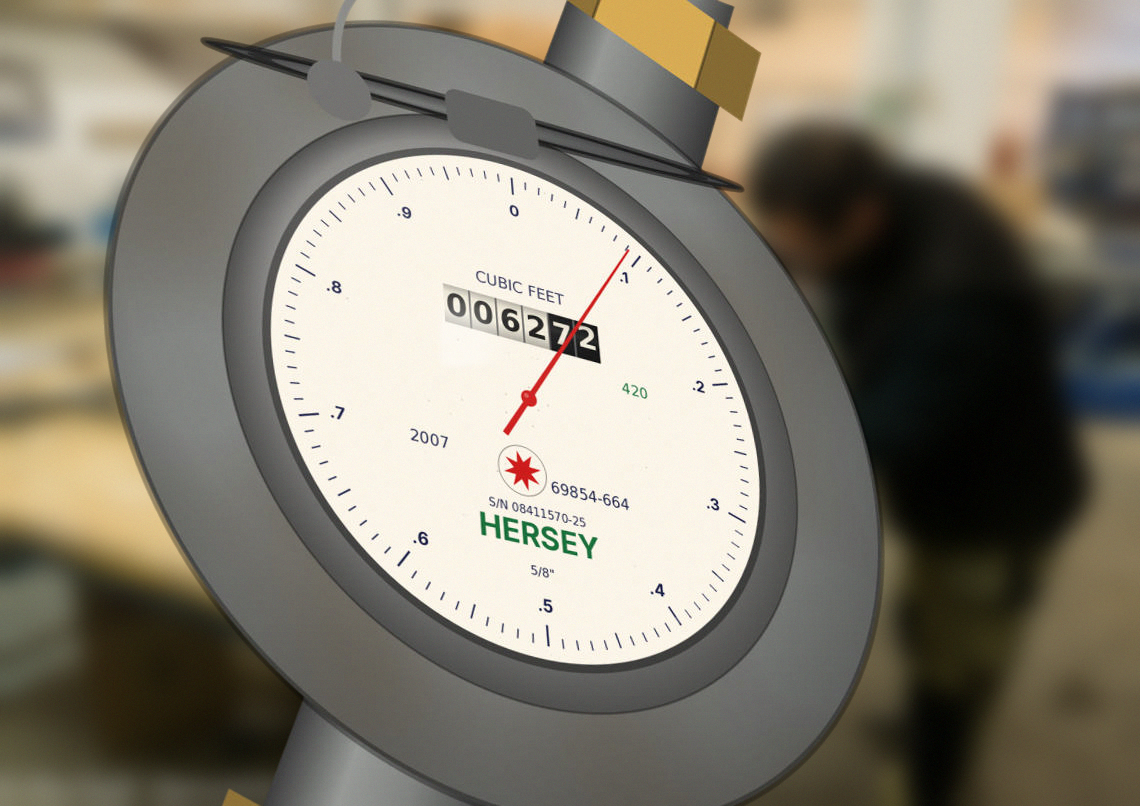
6272.09 ft³
